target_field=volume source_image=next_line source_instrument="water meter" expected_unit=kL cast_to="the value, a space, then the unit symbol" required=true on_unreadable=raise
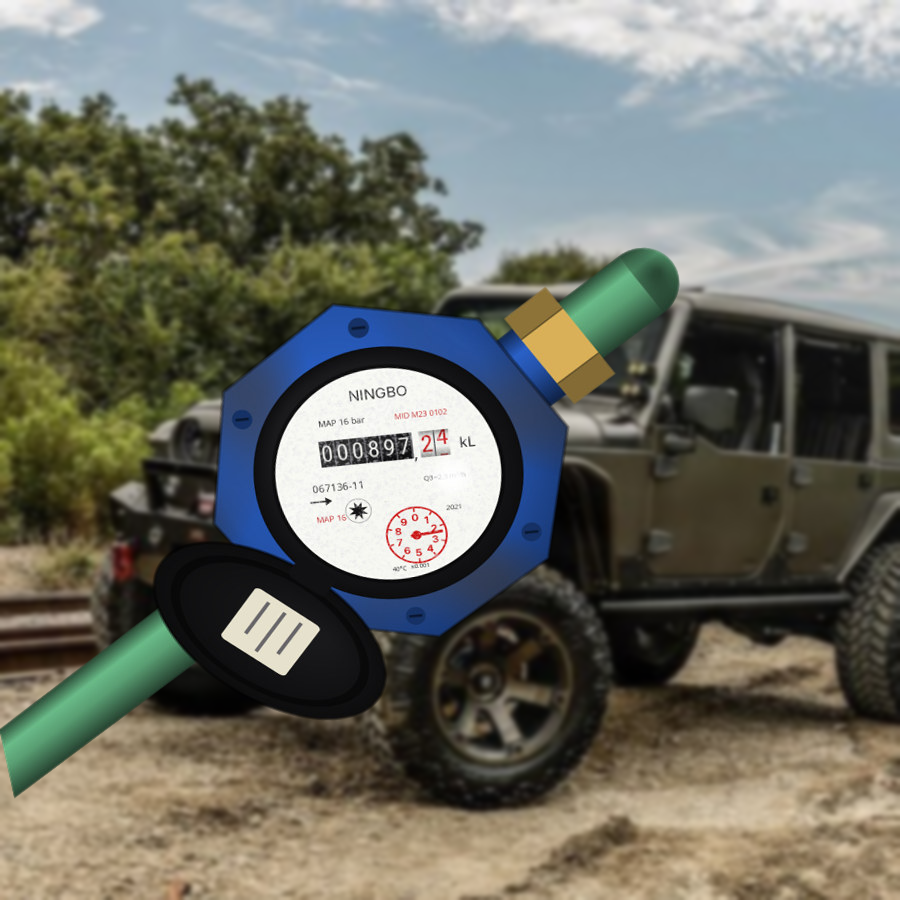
897.242 kL
